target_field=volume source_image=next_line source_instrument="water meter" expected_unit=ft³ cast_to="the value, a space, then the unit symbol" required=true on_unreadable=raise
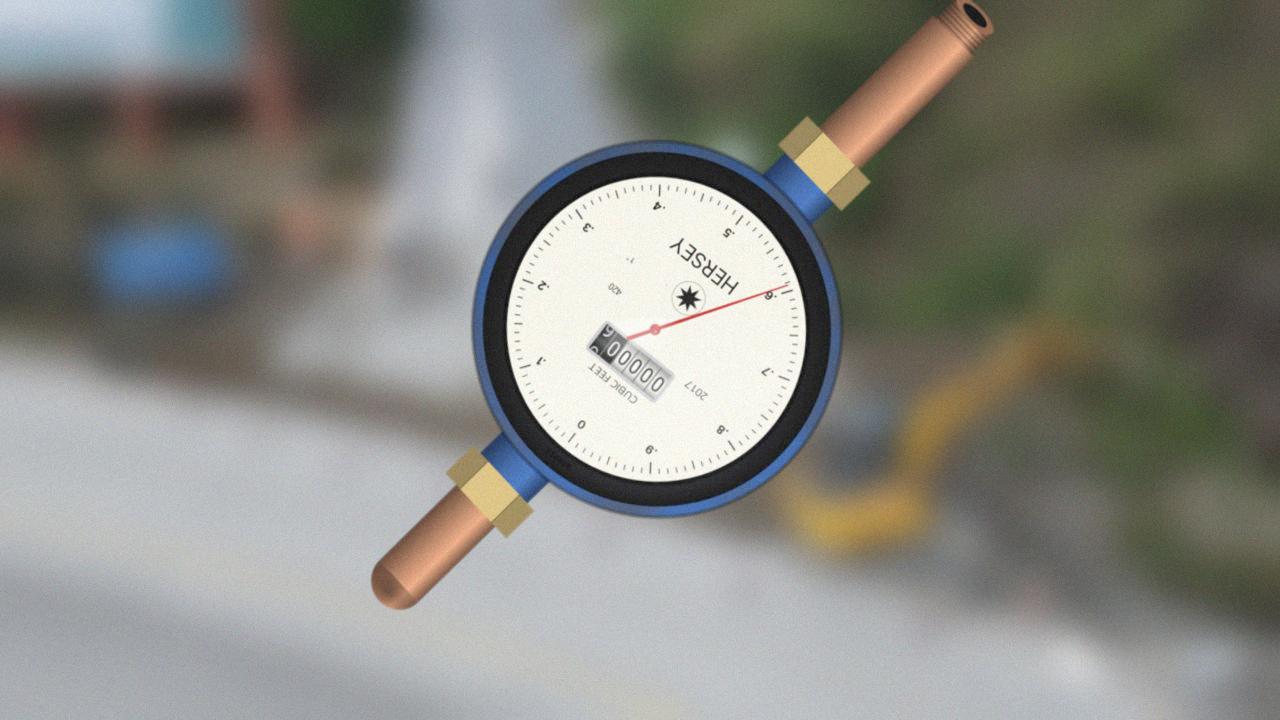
5.59 ft³
